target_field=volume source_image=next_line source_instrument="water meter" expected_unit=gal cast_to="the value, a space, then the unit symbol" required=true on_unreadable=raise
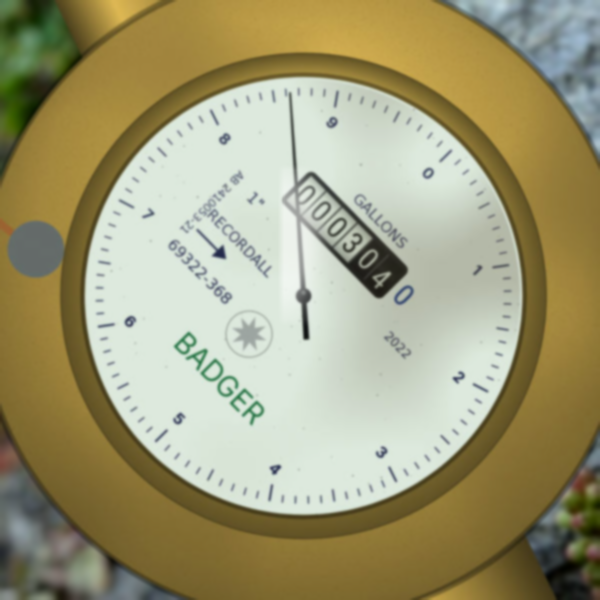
3038.6 gal
